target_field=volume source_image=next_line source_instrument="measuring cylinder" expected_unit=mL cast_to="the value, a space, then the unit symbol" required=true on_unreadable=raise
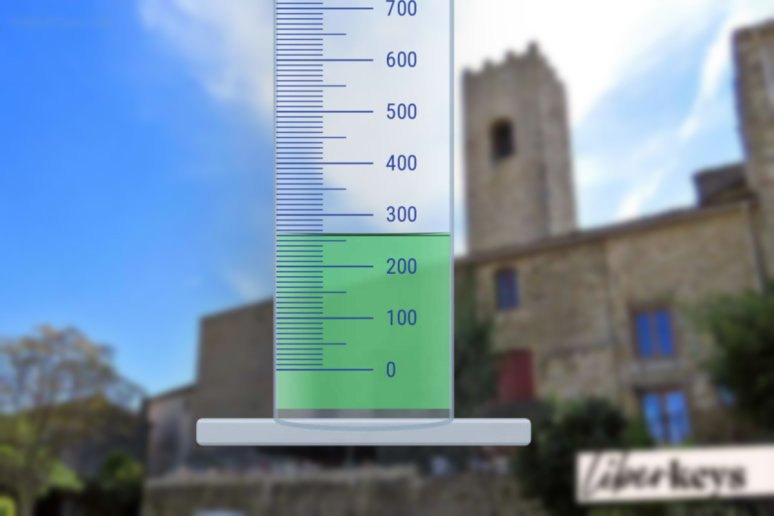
260 mL
